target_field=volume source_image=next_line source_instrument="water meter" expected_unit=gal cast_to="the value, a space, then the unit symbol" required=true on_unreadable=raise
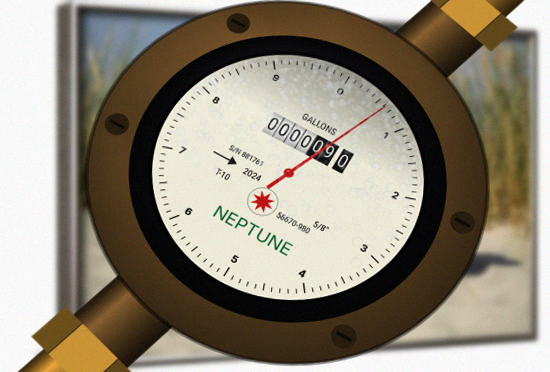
90.6 gal
